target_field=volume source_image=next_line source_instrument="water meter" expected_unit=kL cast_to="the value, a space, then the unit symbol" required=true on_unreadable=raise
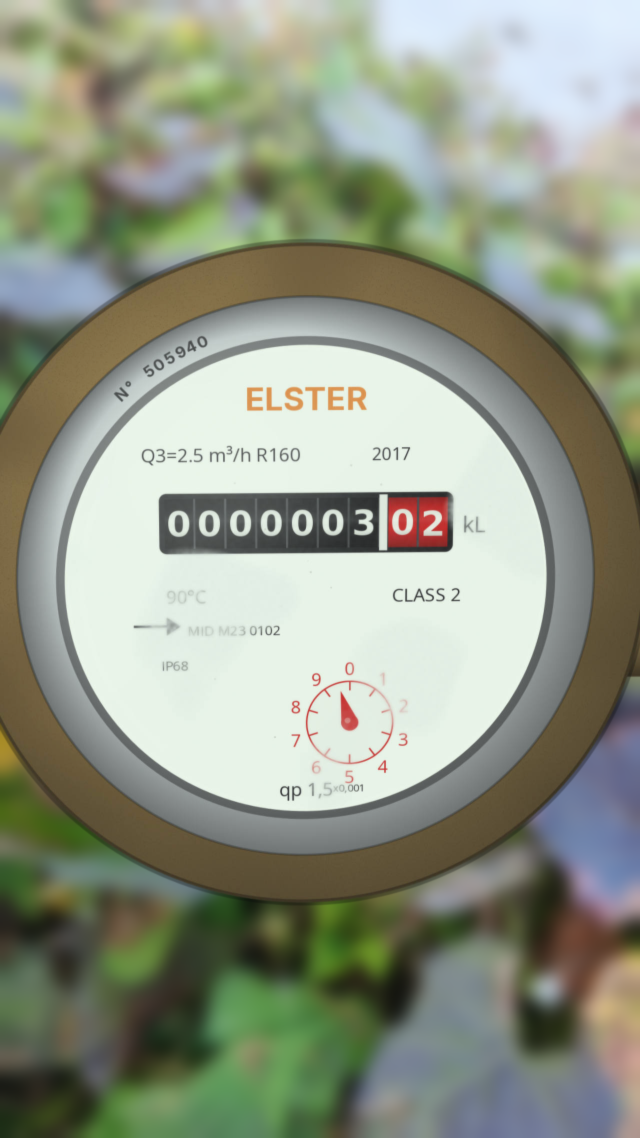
3.019 kL
